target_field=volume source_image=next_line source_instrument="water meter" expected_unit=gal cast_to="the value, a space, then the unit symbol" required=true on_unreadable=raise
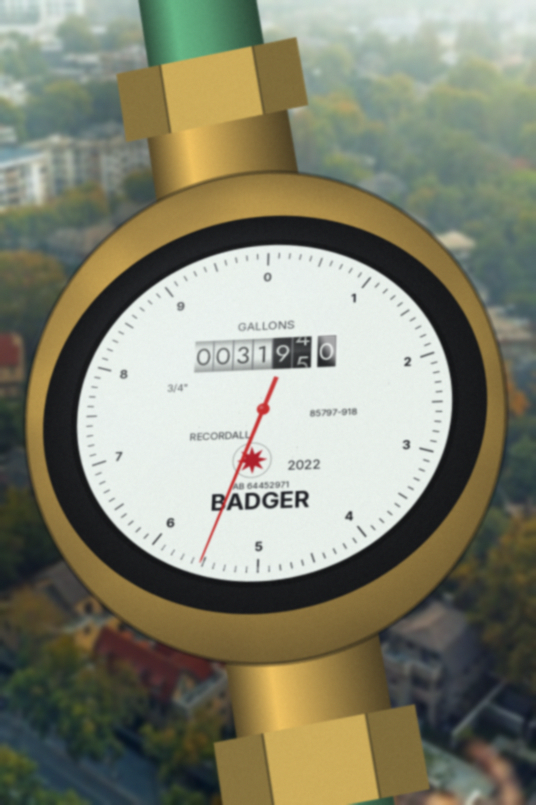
31945.5 gal
